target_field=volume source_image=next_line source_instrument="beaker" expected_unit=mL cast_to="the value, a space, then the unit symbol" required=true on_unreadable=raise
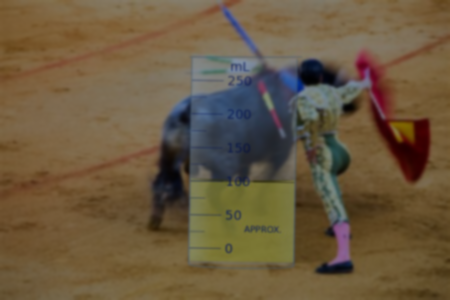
100 mL
